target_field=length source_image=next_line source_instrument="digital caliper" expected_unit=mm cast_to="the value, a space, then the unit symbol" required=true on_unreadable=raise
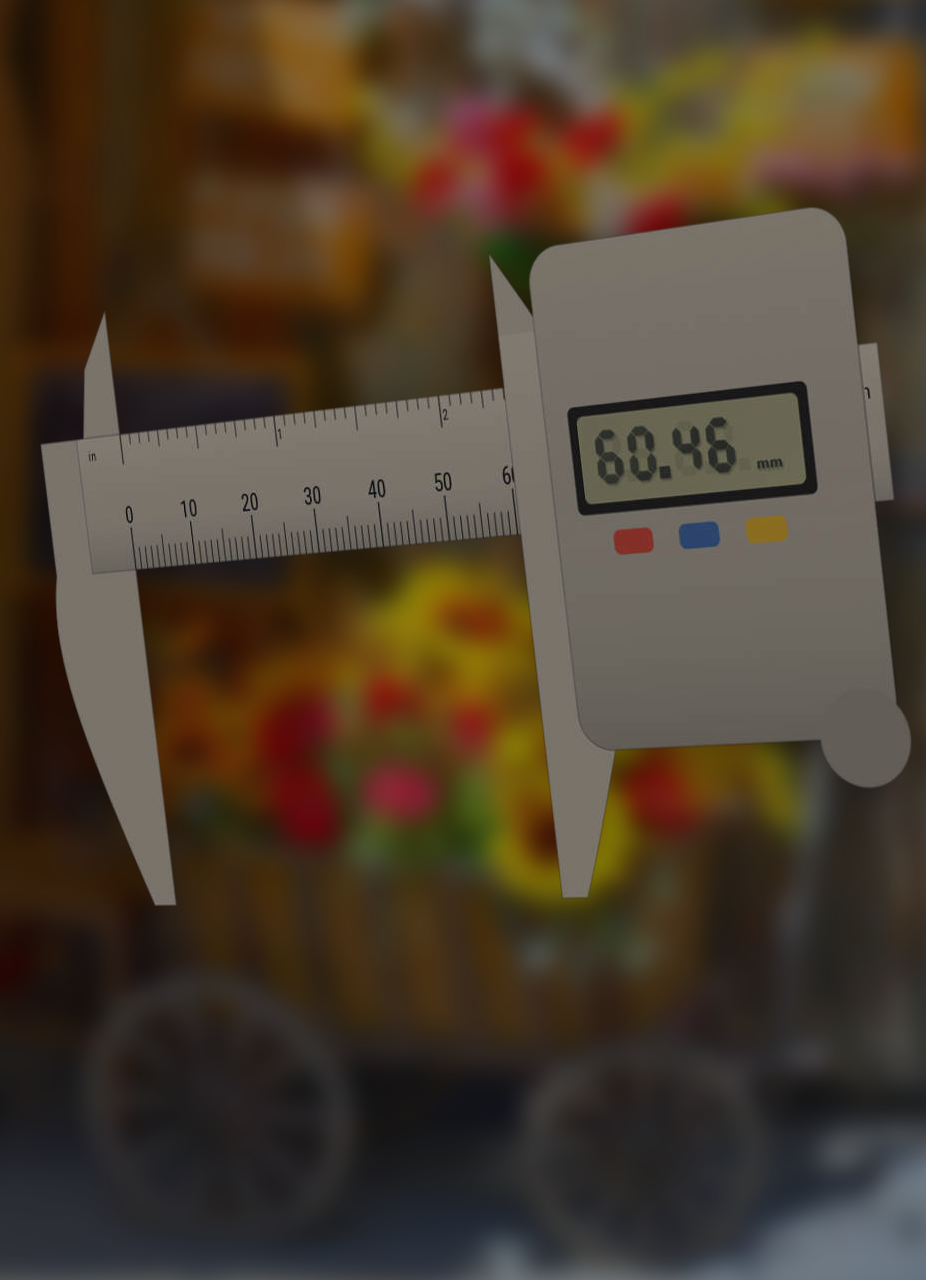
60.46 mm
